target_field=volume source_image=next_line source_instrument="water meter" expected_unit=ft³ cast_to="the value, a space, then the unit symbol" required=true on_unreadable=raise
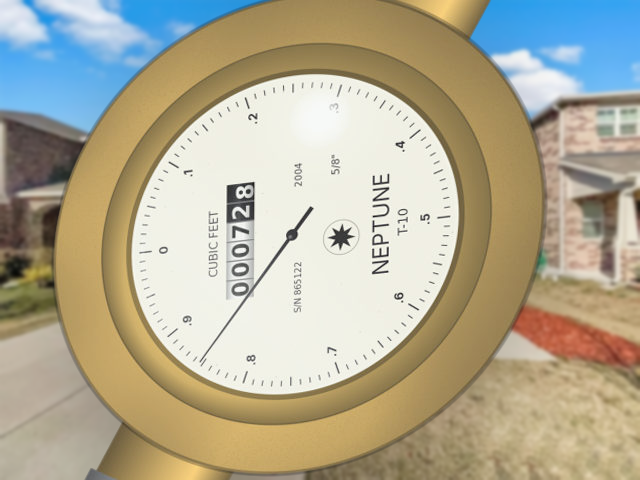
727.85 ft³
